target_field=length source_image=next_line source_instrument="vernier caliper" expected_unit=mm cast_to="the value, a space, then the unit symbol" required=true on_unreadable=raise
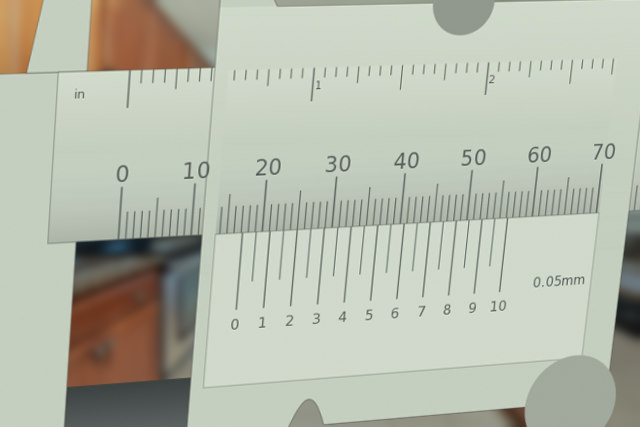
17.2 mm
